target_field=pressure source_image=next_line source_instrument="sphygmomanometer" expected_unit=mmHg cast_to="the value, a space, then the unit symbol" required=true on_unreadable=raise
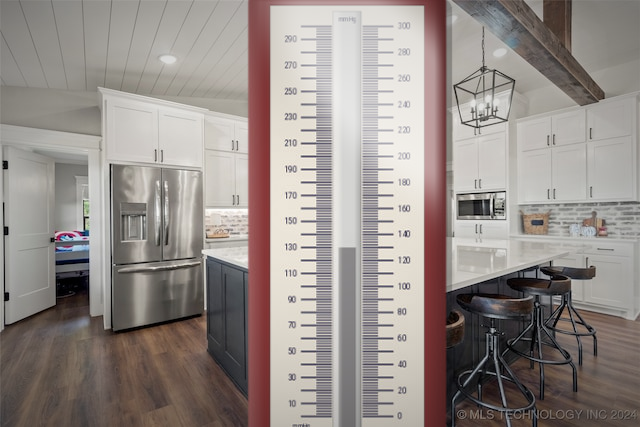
130 mmHg
